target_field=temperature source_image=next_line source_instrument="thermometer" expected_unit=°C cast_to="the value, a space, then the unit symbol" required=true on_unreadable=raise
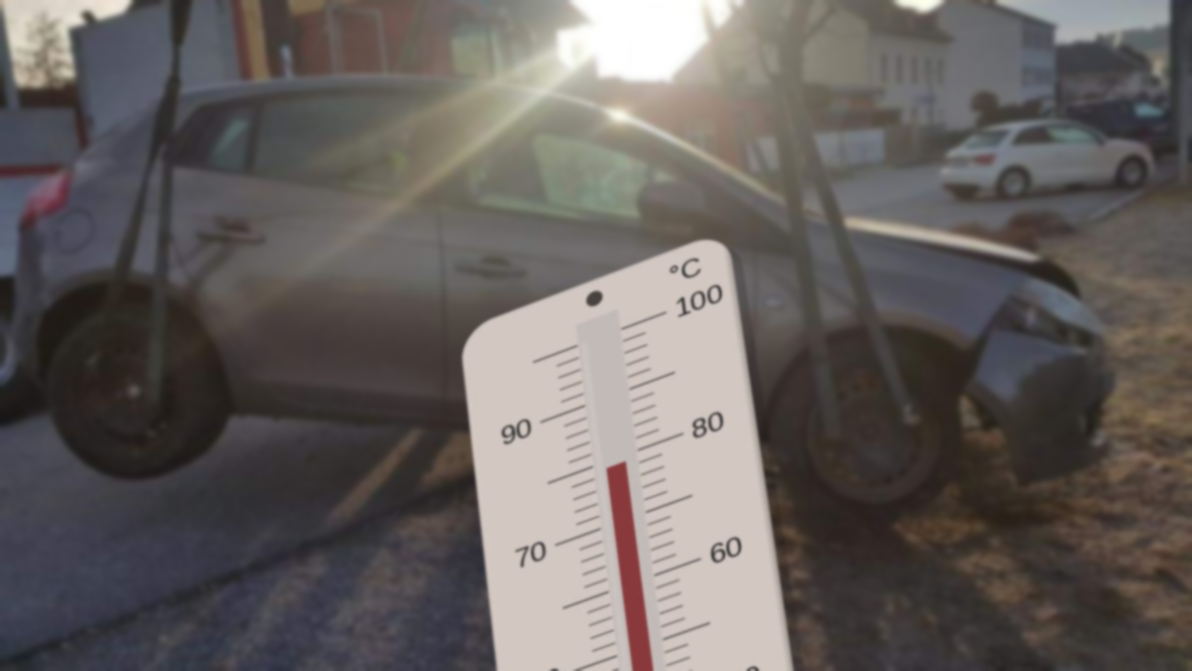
79 °C
